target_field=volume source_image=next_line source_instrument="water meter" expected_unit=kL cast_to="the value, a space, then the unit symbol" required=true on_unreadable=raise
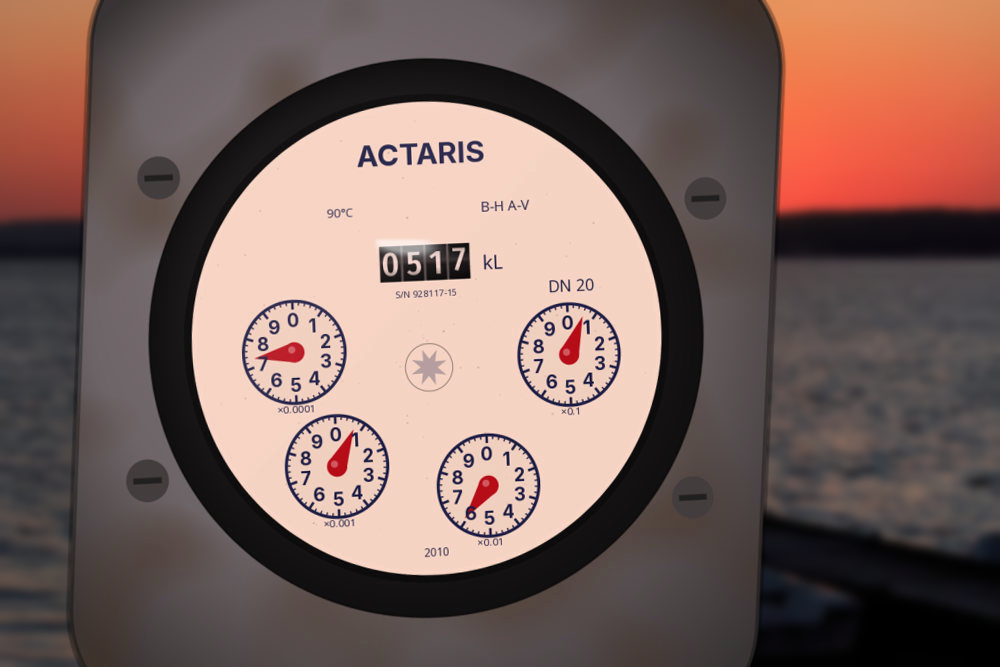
517.0607 kL
